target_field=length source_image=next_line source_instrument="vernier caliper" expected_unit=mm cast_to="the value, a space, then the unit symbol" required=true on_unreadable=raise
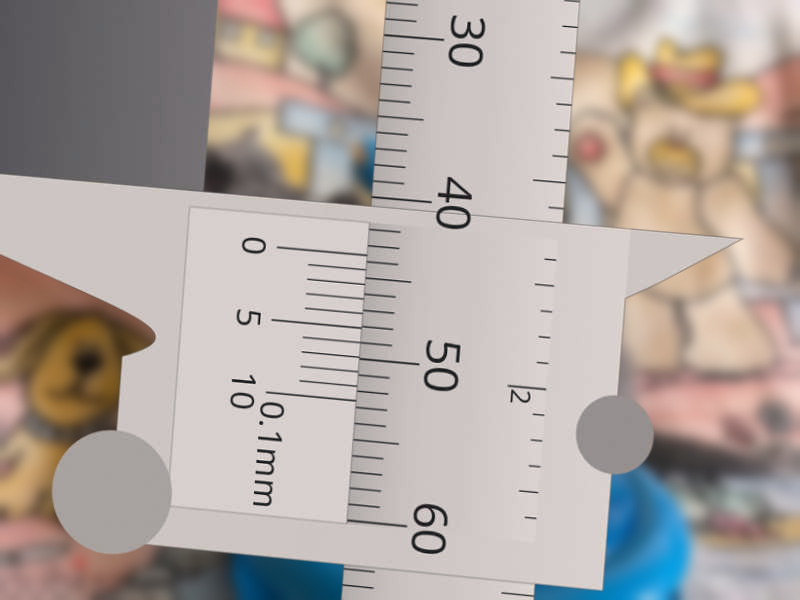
43.6 mm
